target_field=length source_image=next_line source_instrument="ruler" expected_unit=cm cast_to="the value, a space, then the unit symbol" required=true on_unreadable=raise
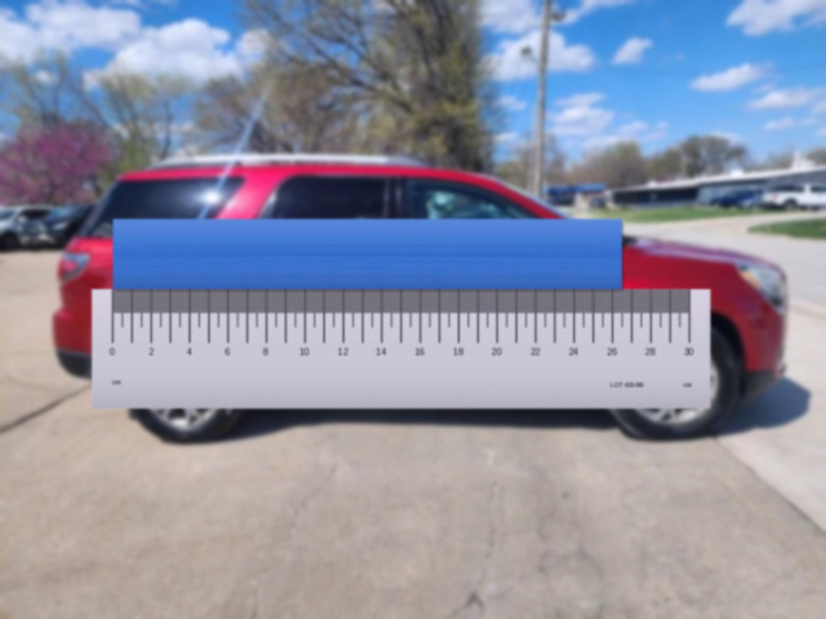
26.5 cm
